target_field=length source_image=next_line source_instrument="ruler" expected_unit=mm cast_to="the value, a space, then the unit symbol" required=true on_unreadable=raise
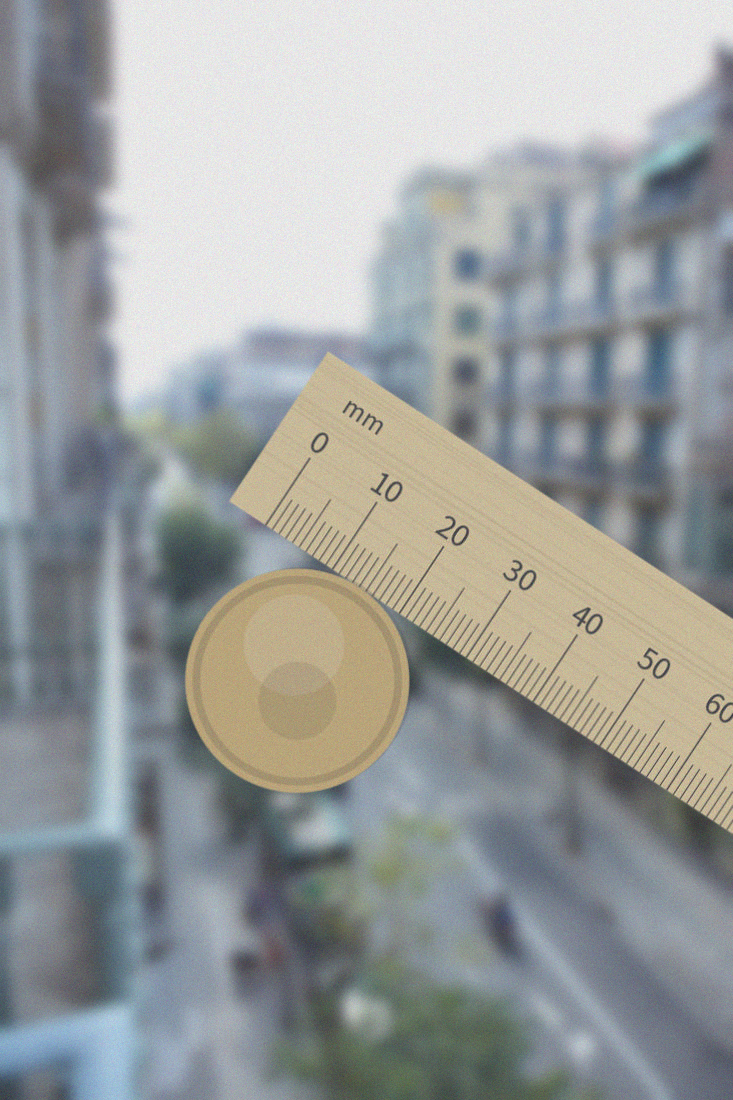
28 mm
